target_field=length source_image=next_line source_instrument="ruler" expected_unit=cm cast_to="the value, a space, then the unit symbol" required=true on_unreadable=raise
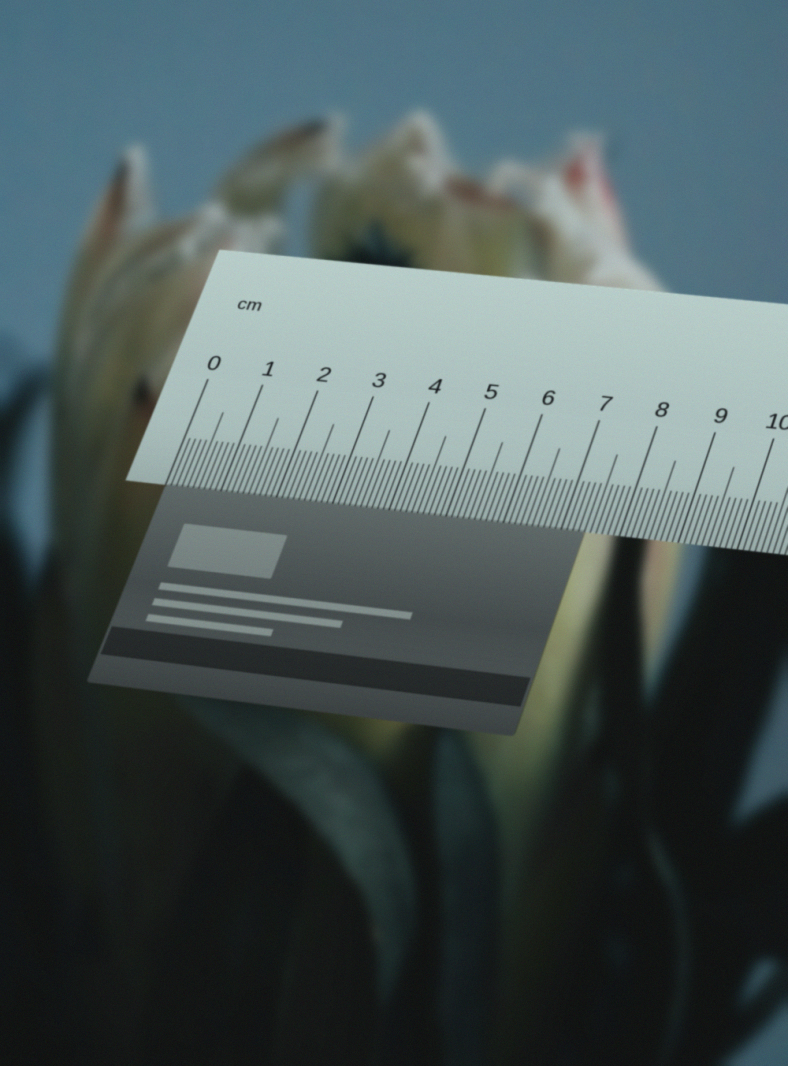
7.4 cm
